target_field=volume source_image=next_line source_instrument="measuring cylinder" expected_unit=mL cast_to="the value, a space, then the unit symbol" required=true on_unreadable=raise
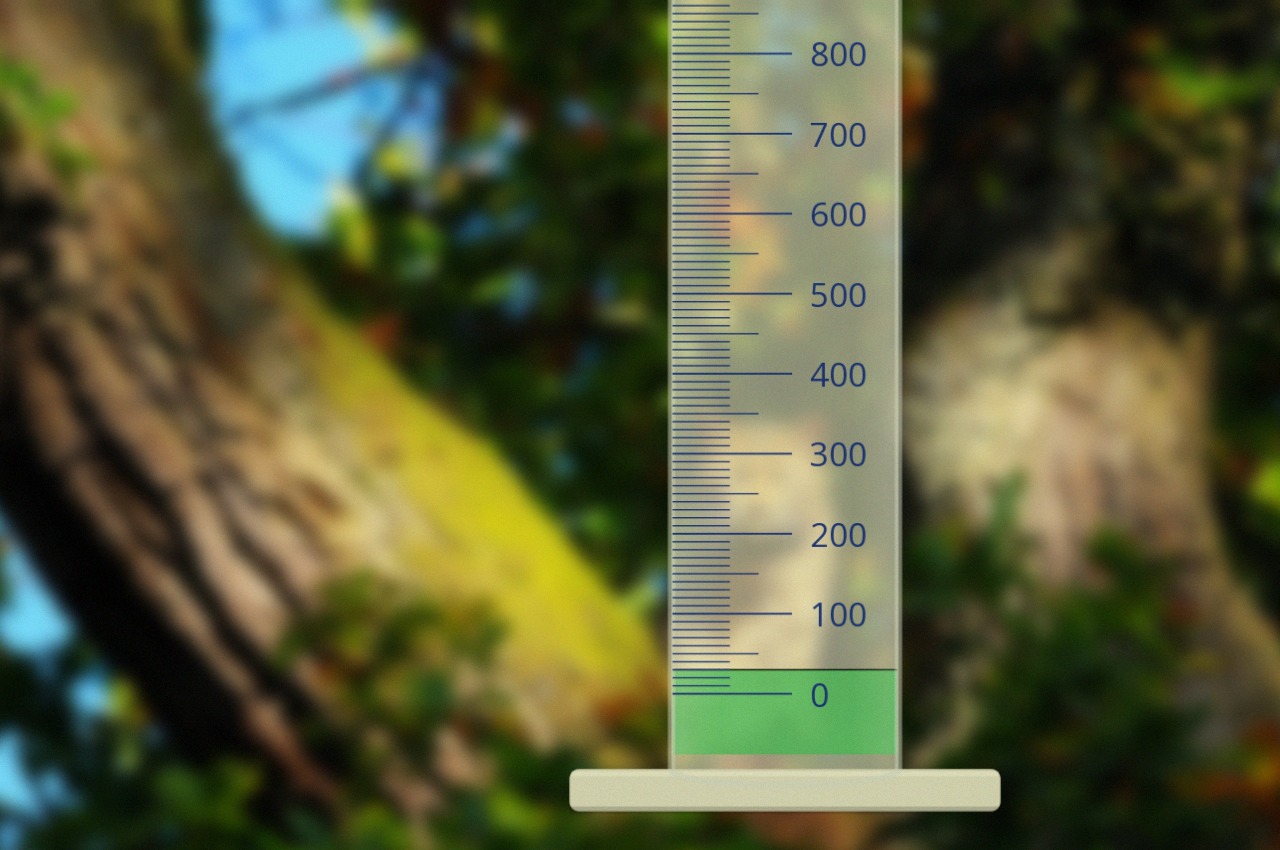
30 mL
